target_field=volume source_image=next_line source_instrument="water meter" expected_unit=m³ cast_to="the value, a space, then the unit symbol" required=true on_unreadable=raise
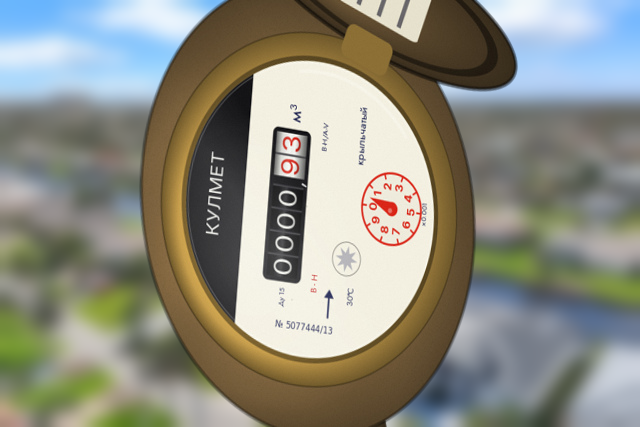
0.930 m³
